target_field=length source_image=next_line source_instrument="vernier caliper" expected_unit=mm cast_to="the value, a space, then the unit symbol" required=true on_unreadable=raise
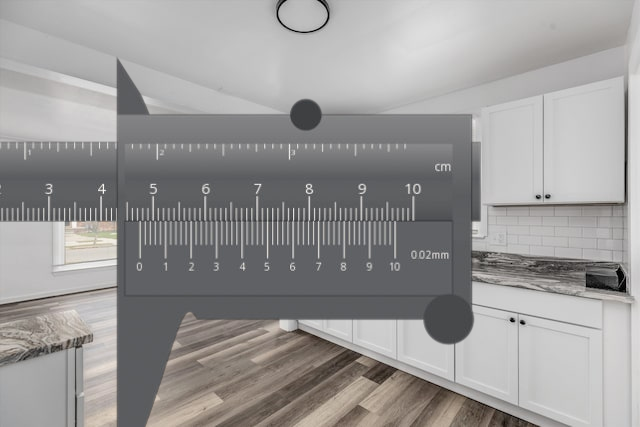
47.5 mm
